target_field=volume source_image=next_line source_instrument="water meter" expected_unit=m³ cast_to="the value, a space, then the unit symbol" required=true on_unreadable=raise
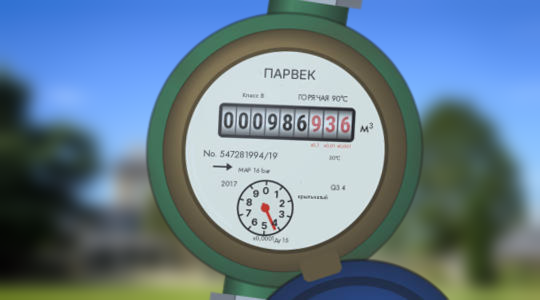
986.9364 m³
